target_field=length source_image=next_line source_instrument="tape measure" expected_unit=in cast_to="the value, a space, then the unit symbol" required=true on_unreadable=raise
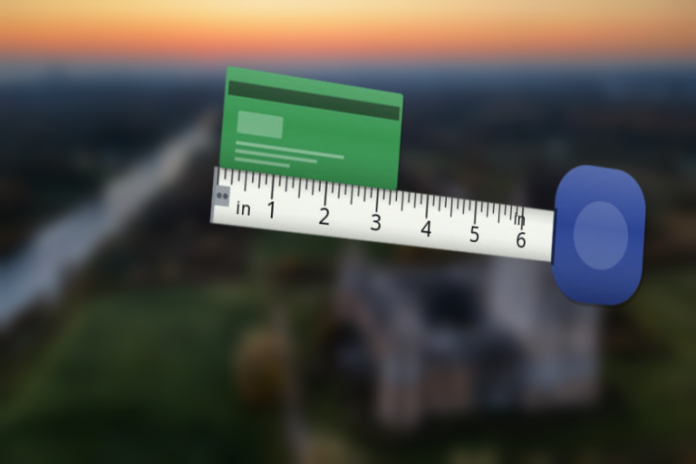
3.375 in
